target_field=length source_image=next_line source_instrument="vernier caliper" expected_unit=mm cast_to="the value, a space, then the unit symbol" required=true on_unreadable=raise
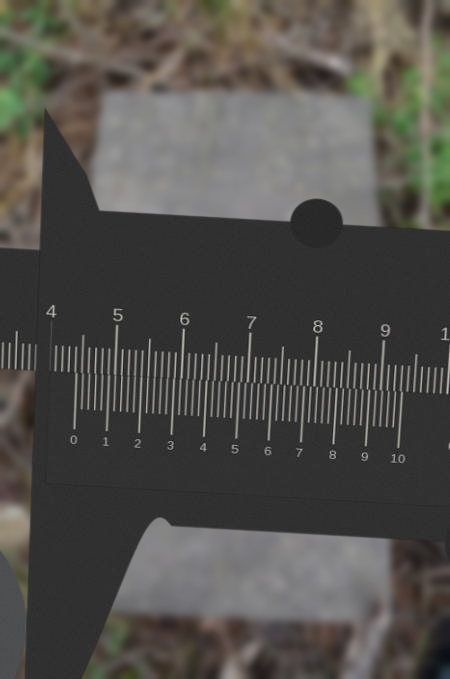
44.2 mm
